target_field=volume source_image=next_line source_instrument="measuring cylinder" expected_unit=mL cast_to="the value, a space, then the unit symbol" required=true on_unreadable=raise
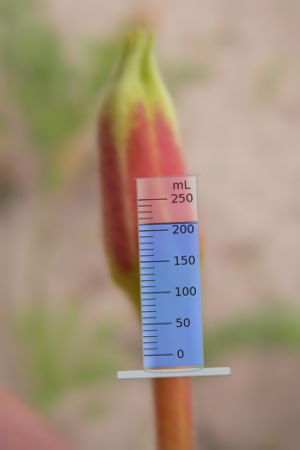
210 mL
